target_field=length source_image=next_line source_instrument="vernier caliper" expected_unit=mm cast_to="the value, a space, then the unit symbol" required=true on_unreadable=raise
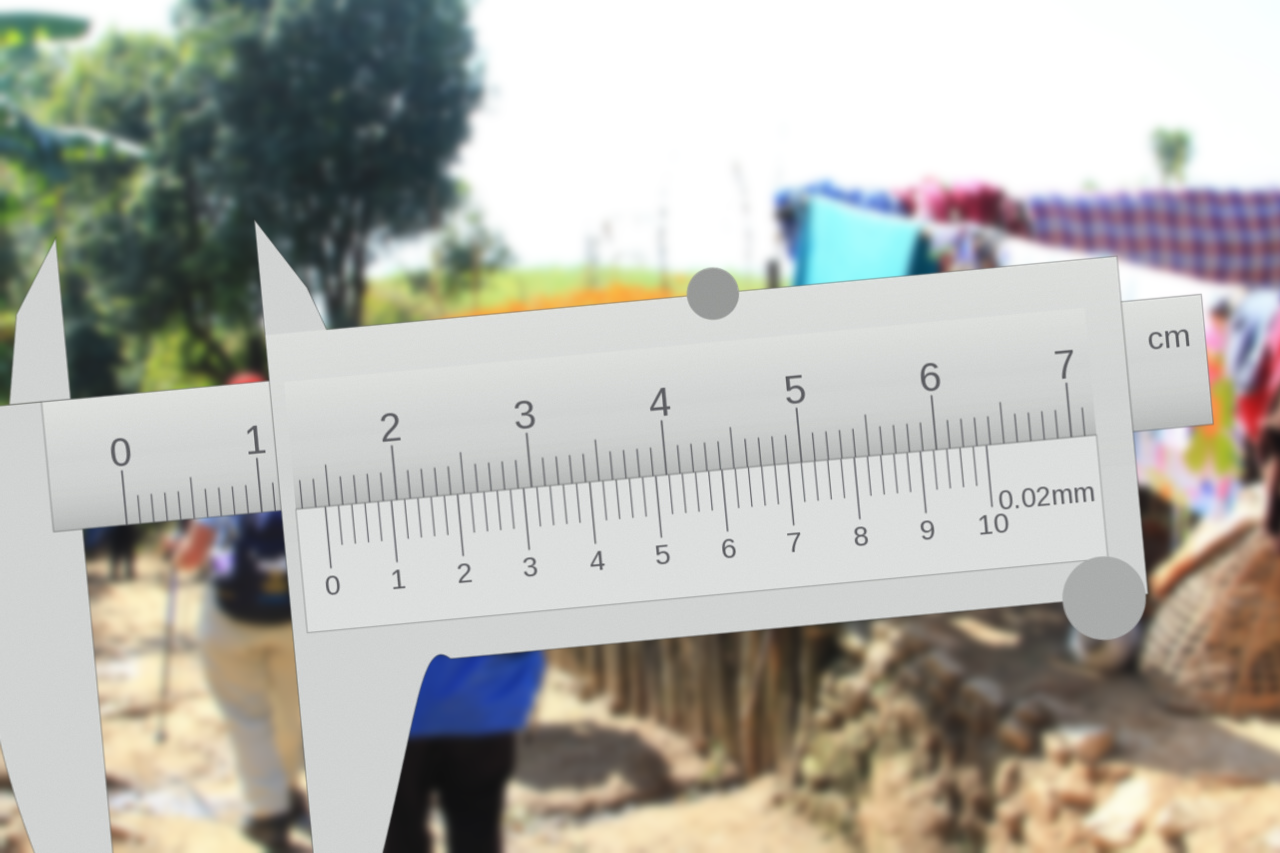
14.7 mm
